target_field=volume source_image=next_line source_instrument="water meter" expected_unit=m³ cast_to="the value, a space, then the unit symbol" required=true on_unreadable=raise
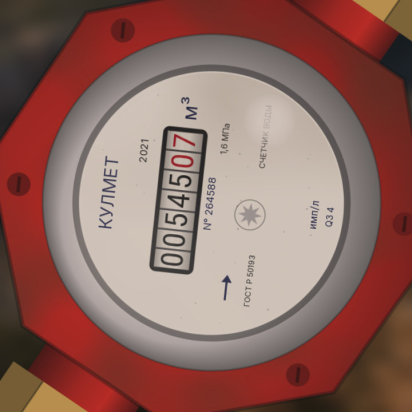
545.07 m³
